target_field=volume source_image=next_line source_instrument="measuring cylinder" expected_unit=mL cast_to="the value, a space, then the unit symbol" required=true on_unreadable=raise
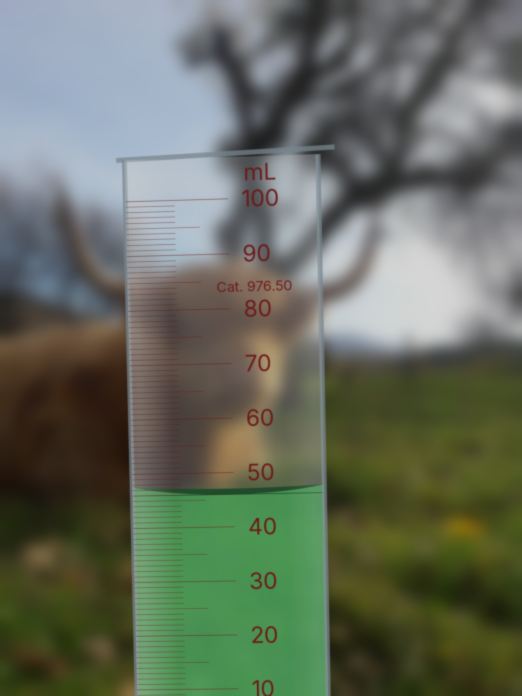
46 mL
